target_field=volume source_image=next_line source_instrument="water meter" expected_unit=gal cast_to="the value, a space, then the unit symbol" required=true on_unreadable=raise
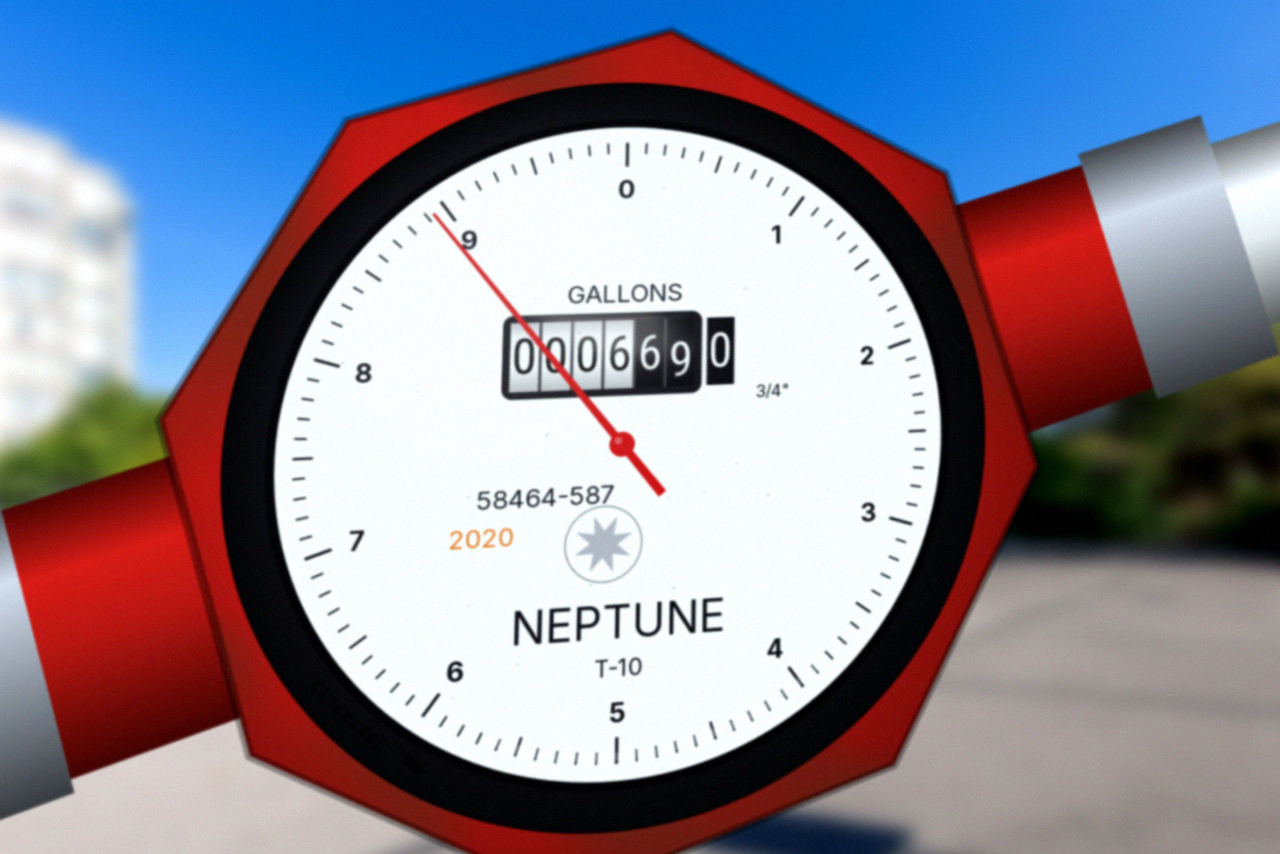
6688.9 gal
